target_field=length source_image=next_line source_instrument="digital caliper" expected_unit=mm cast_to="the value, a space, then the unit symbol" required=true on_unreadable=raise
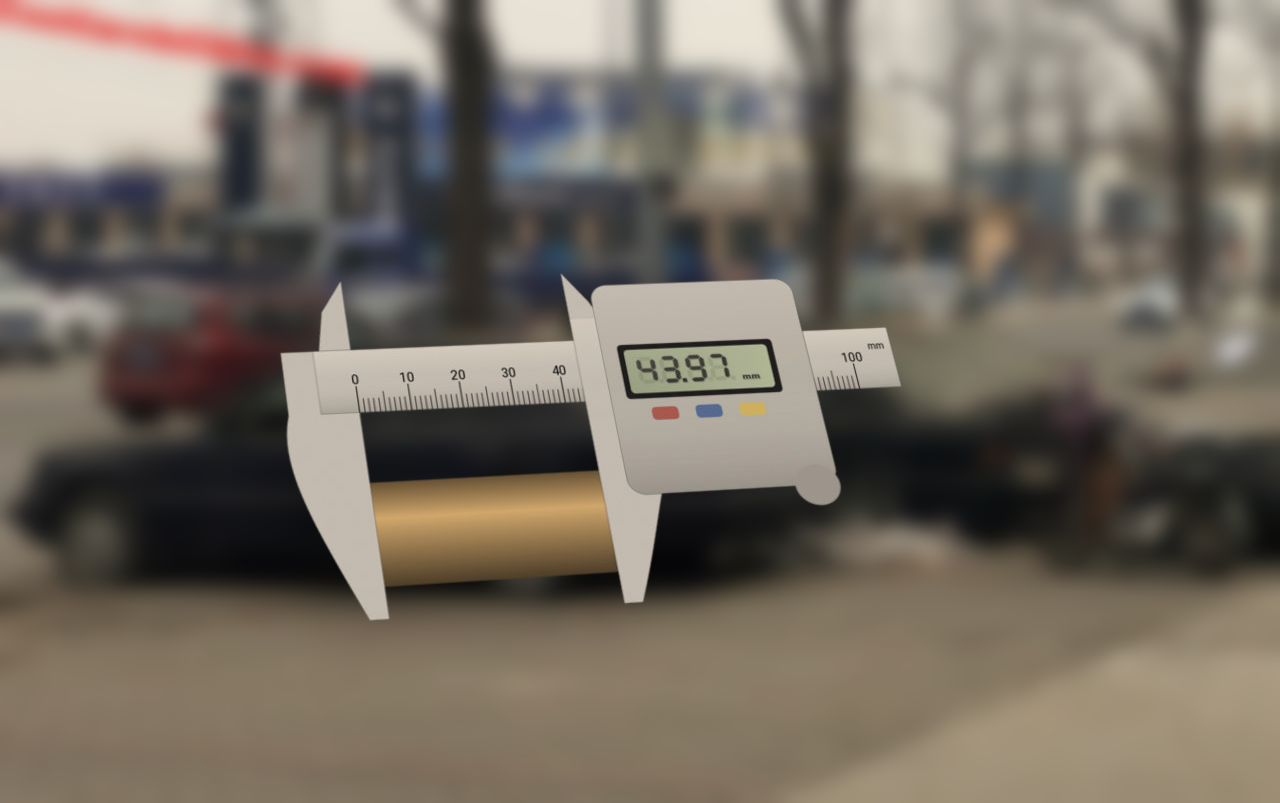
43.97 mm
